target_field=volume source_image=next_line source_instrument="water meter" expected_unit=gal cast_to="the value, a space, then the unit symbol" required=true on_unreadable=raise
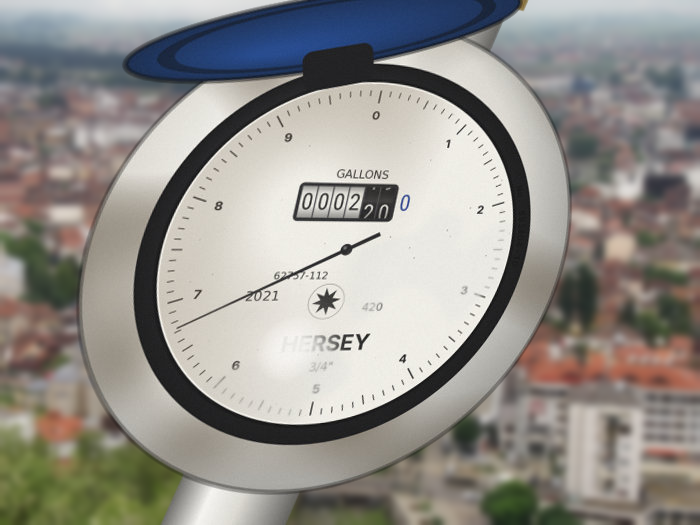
2196.7 gal
